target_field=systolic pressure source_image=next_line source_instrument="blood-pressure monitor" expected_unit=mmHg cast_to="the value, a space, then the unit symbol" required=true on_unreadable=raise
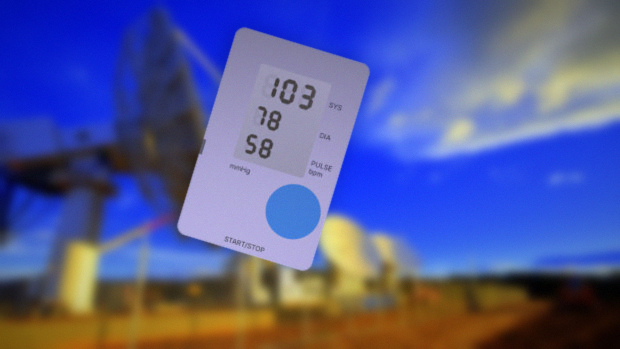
103 mmHg
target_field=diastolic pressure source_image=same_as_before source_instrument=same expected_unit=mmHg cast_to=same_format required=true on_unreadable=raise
78 mmHg
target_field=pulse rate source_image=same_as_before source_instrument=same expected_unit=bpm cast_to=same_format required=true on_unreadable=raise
58 bpm
